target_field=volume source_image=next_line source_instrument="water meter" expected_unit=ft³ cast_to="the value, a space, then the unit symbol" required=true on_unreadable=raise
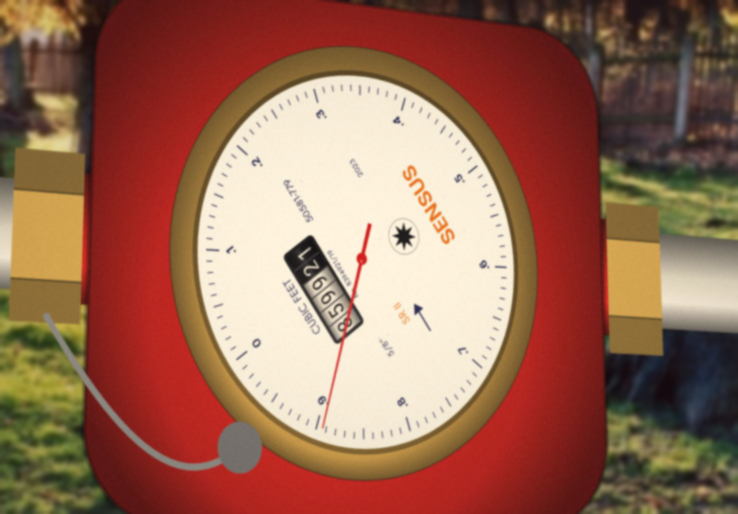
859920.89 ft³
